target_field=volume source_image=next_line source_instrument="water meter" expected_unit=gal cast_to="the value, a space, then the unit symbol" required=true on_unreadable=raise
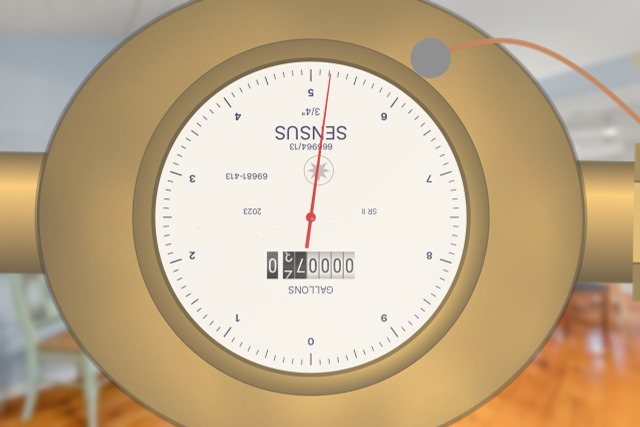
725.2 gal
